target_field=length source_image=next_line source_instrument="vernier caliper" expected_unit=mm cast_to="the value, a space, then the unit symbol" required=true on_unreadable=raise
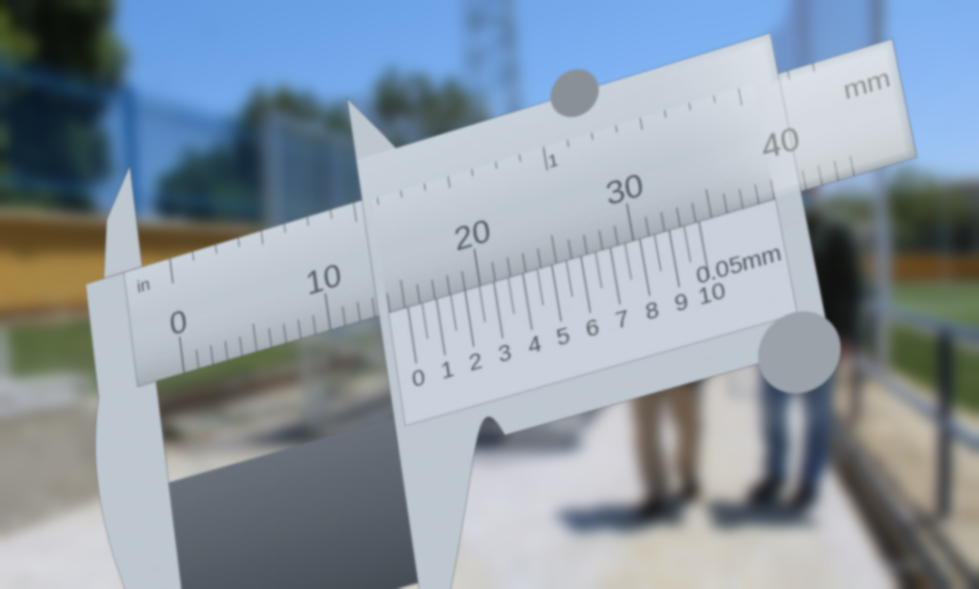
15.2 mm
